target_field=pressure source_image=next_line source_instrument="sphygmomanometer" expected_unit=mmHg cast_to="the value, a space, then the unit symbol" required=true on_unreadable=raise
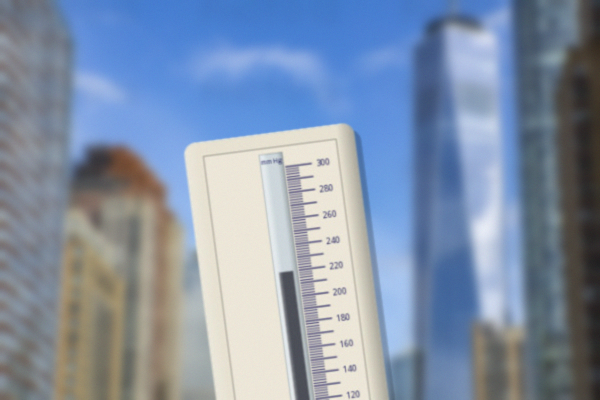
220 mmHg
